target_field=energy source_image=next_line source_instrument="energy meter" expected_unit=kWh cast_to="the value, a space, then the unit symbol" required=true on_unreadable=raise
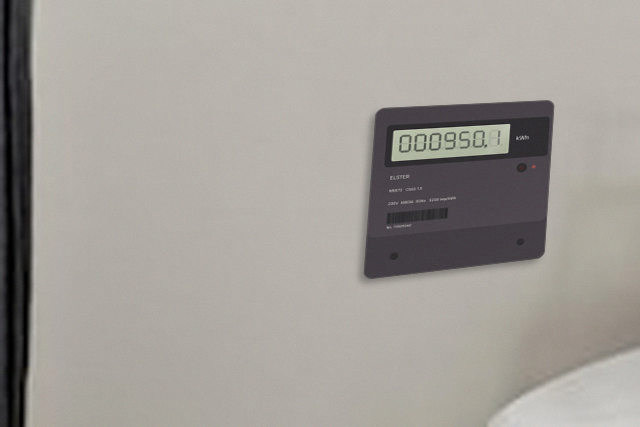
950.1 kWh
